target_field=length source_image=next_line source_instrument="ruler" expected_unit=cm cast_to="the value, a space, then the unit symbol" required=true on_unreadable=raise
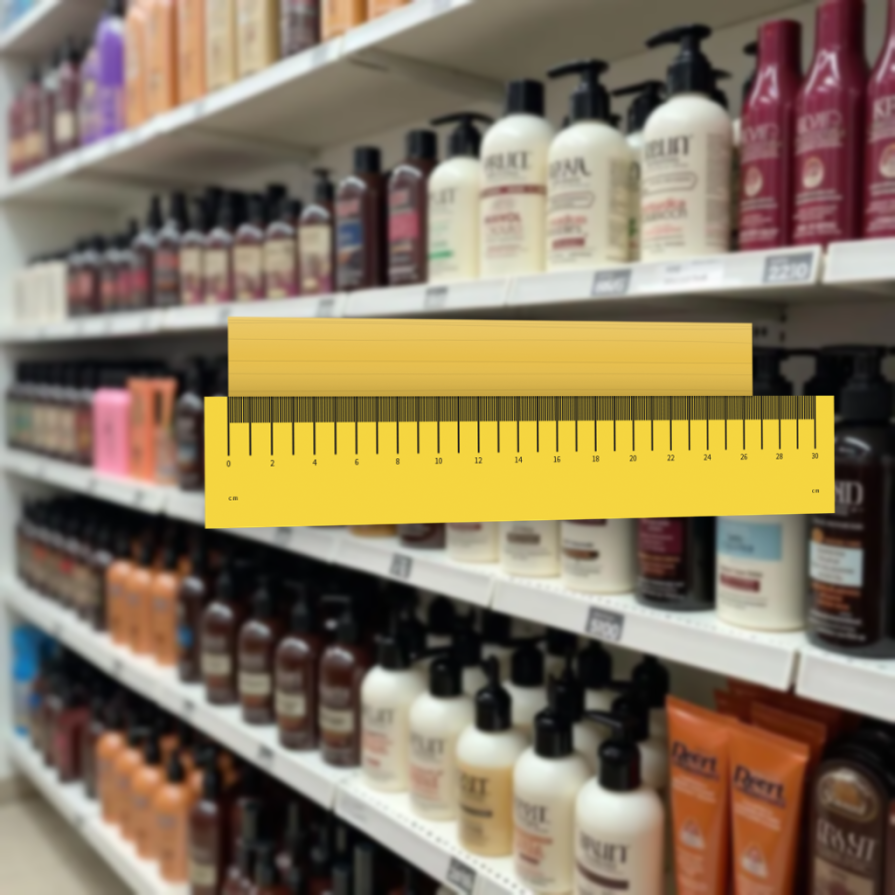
26.5 cm
